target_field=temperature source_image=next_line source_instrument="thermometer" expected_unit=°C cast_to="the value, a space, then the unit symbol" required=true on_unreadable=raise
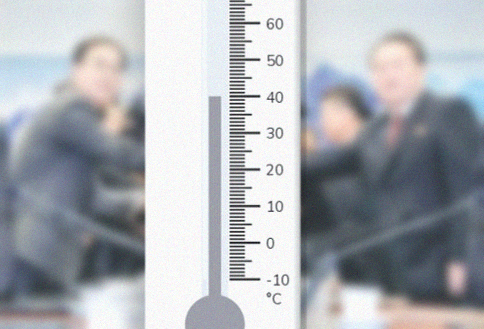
40 °C
